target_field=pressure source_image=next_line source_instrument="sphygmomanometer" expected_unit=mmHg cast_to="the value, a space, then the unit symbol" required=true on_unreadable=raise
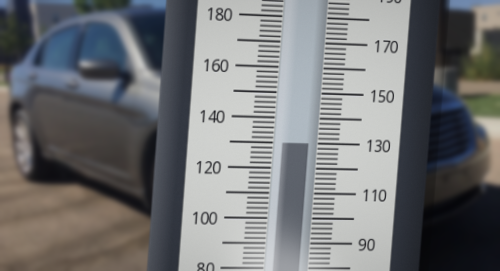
130 mmHg
